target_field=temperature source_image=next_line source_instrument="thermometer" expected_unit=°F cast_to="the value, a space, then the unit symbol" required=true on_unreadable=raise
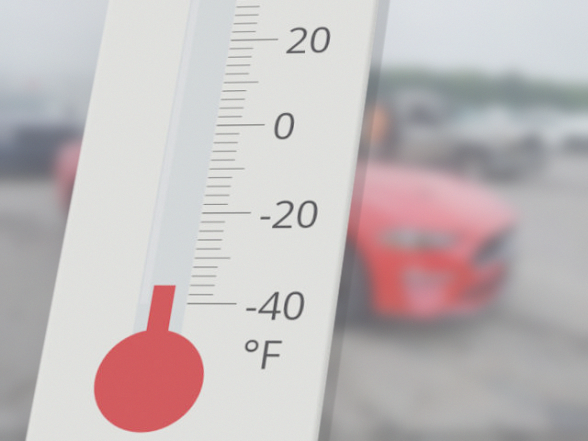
-36 °F
